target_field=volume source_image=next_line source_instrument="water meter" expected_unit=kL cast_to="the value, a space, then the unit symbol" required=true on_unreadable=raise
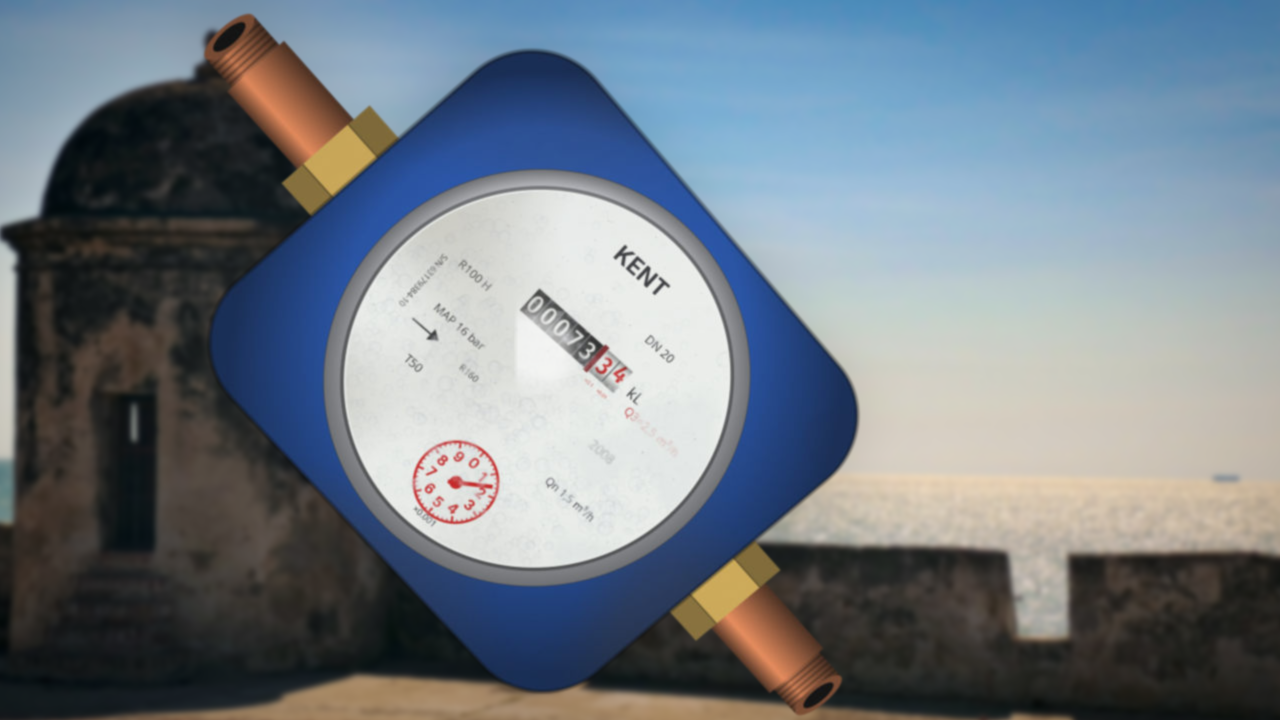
73.341 kL
